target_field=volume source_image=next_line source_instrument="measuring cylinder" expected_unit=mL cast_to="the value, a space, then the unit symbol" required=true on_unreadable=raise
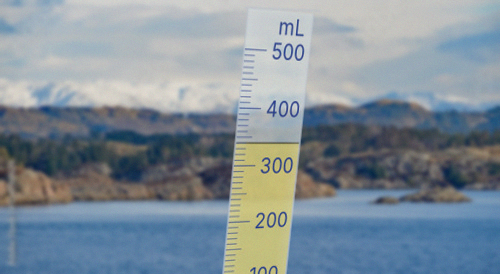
340 mL
